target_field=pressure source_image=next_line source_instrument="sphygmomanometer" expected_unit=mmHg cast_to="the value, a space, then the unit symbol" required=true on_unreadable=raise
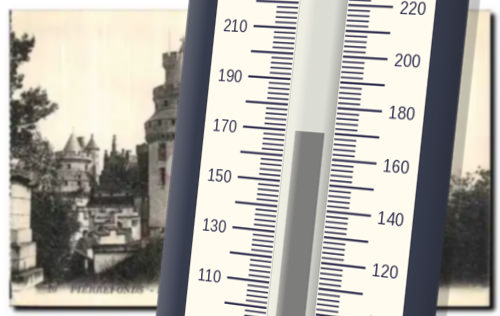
170 mmHg
